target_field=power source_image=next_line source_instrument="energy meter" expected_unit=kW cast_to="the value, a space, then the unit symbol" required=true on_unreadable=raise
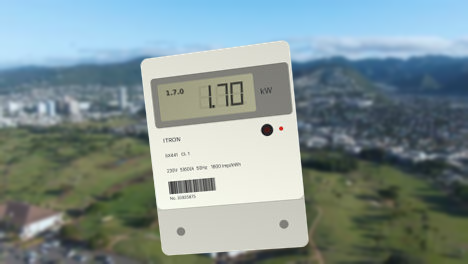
1.70 kW
